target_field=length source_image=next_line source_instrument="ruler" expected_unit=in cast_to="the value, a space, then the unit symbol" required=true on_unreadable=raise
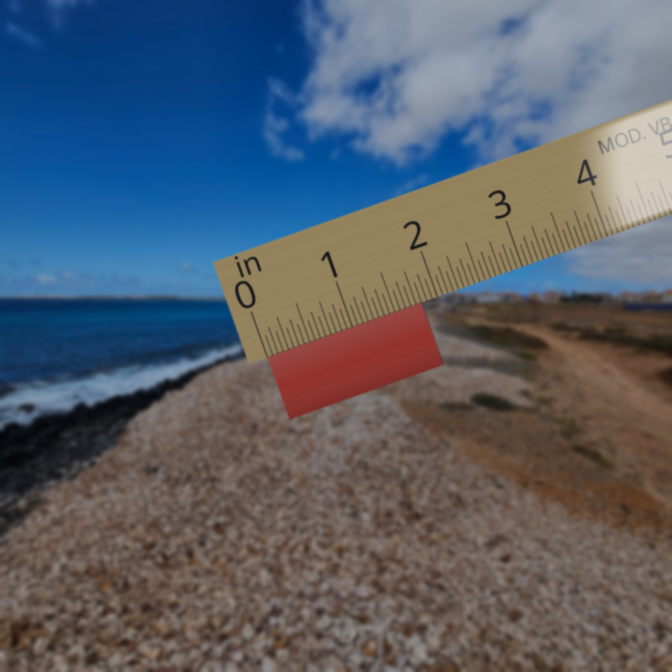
1.8125 in
